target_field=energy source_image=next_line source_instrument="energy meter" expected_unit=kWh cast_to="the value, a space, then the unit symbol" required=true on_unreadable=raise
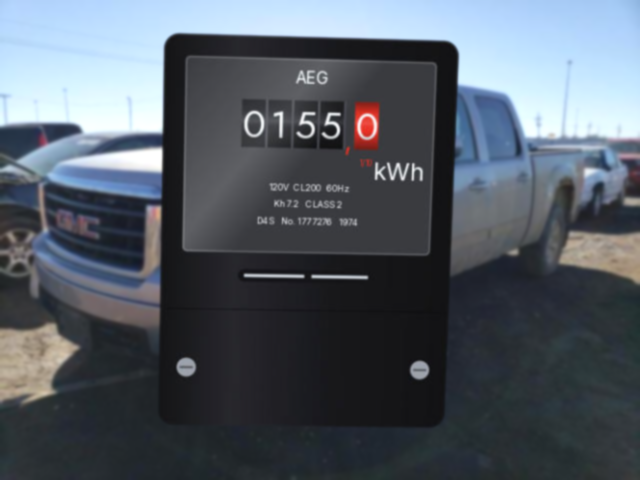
155.0 kWh
